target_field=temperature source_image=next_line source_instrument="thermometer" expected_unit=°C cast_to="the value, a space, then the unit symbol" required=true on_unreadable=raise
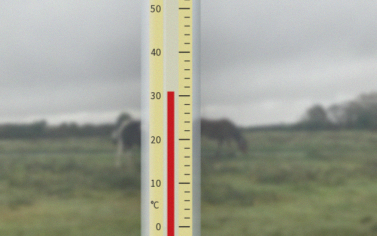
31 °C
